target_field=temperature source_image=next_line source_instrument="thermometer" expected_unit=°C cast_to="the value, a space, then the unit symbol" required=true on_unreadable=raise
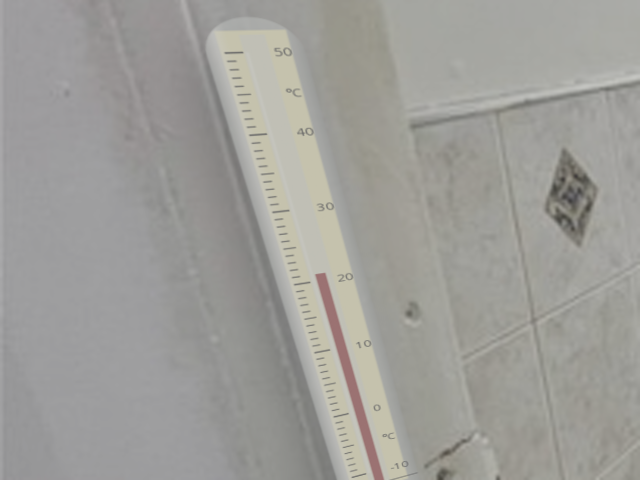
21 °C
